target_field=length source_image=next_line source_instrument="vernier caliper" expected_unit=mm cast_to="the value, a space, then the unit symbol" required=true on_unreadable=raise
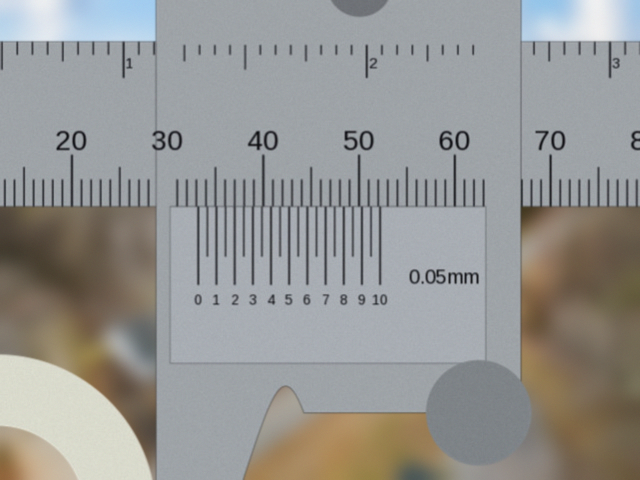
33.2 mm
